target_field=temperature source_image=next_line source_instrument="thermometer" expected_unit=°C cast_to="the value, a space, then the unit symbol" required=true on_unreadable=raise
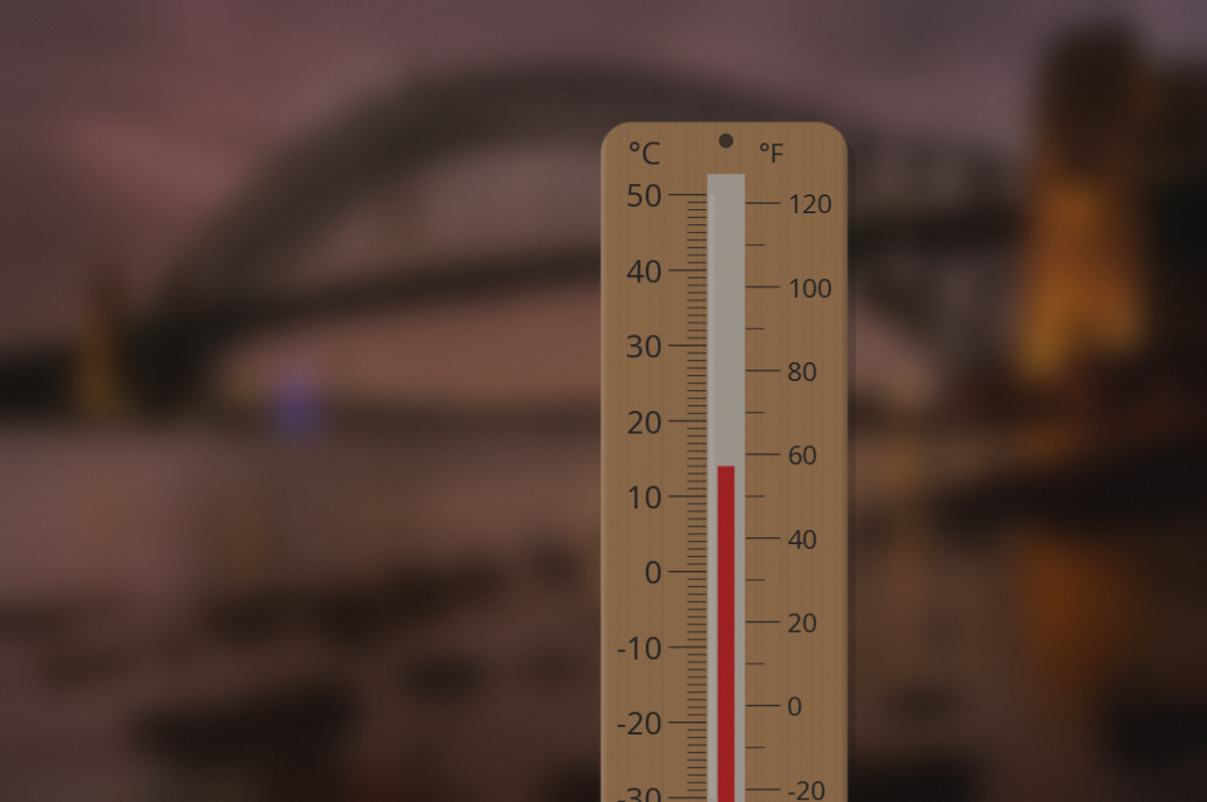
14 °C
